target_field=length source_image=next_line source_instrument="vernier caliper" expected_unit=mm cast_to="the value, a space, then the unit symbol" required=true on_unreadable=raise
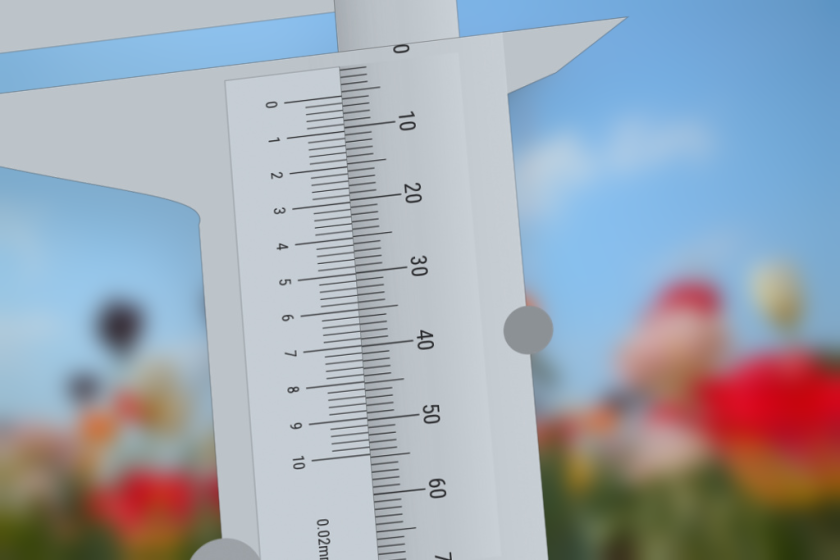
5.6 mm
